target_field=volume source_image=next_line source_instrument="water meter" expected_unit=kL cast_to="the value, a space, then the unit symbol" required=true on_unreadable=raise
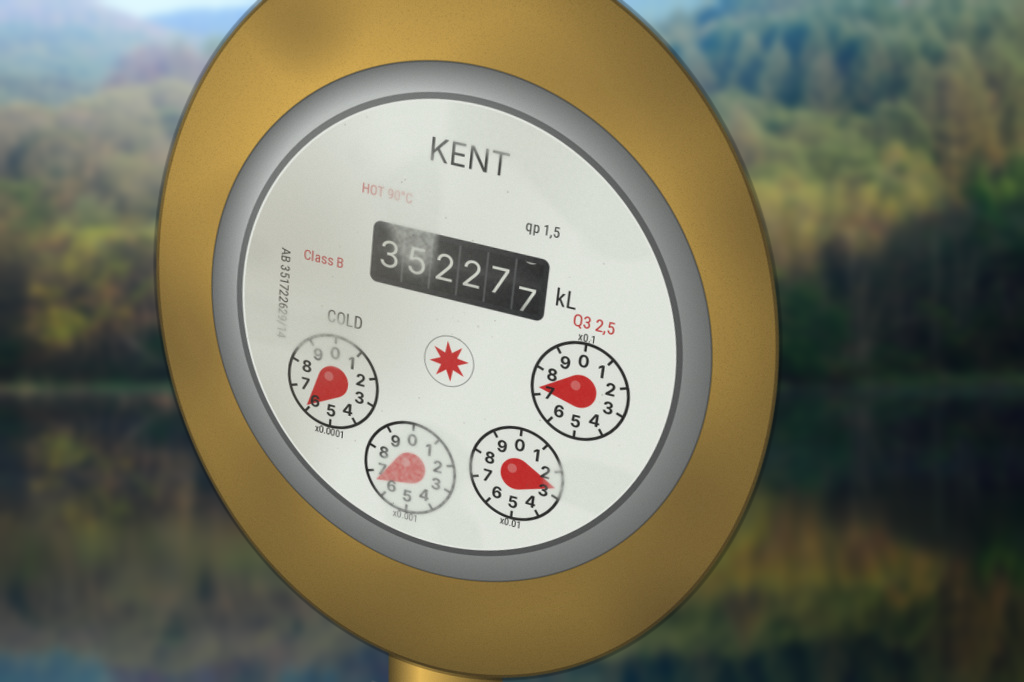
352276.7266 kL
